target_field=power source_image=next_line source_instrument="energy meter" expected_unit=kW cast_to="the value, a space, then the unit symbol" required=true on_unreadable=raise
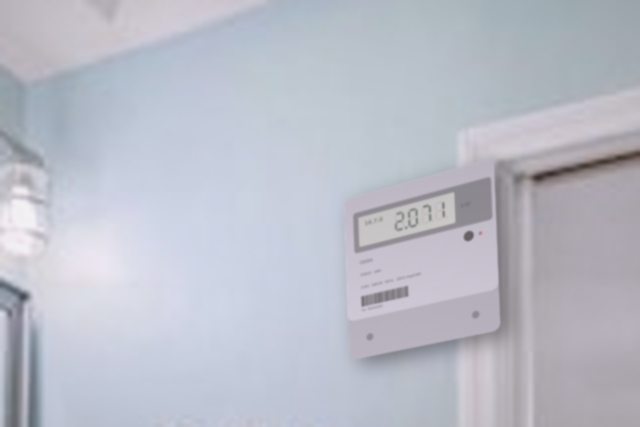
2.071 kW
